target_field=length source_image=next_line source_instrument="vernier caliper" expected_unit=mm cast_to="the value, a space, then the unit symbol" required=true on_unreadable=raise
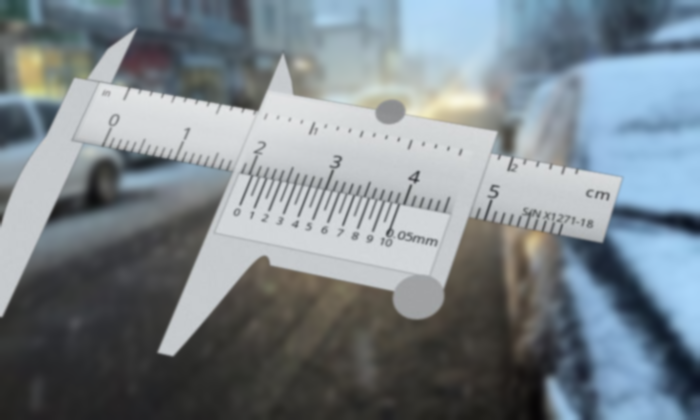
20.4 mm
